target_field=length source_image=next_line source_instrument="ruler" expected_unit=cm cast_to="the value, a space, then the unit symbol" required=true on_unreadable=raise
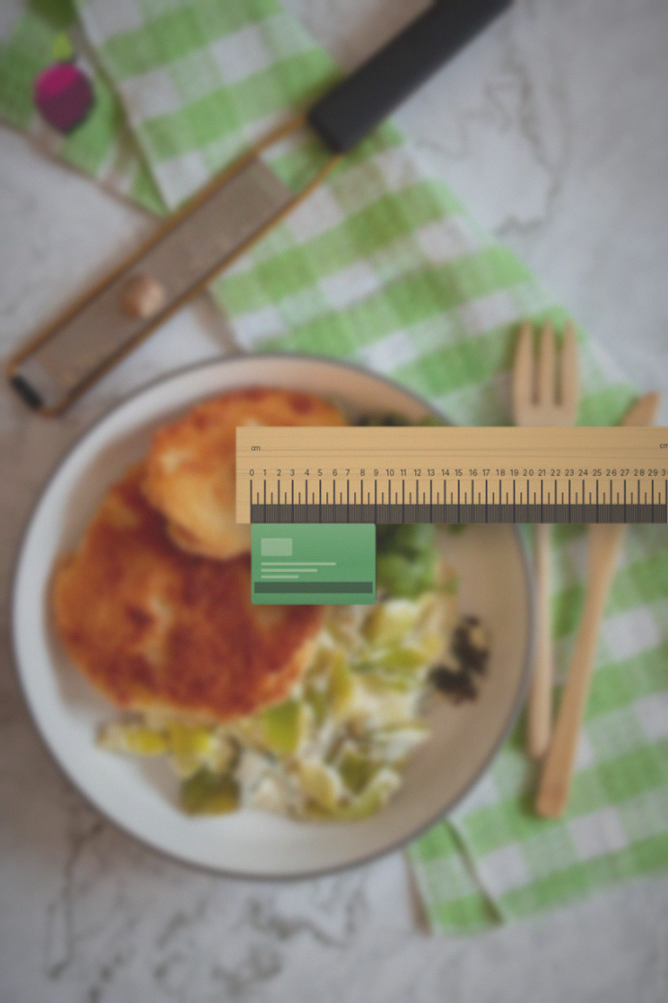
9 cm
